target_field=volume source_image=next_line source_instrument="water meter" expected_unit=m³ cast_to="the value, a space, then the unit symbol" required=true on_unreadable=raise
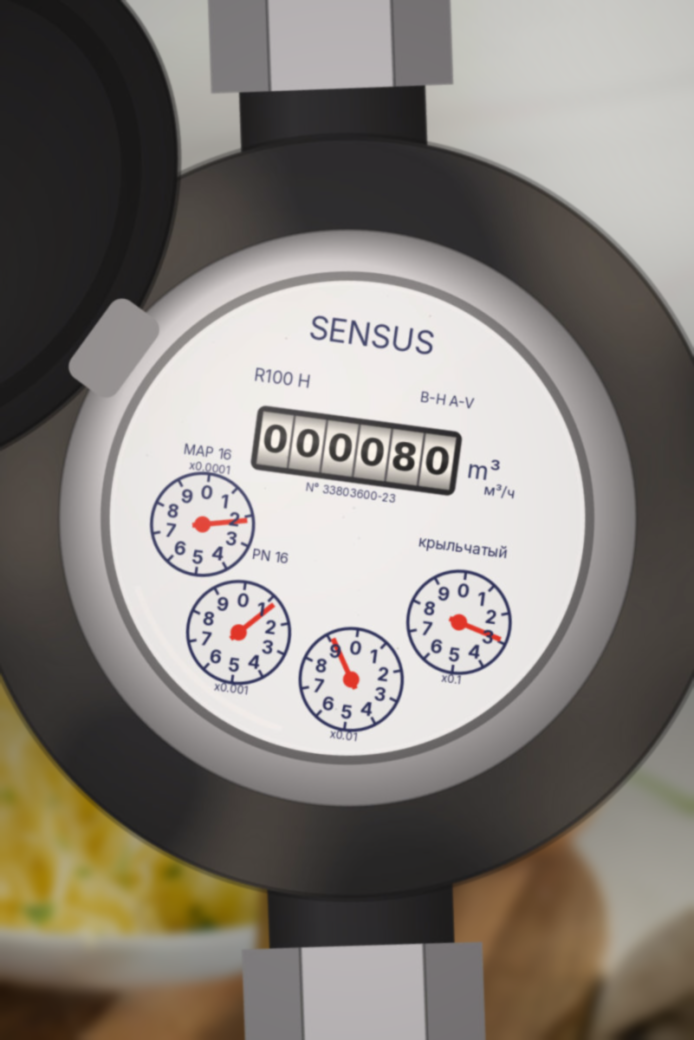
80.2912 m³
